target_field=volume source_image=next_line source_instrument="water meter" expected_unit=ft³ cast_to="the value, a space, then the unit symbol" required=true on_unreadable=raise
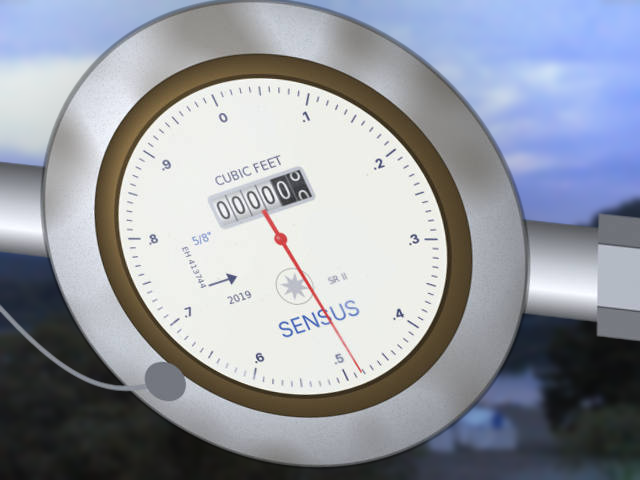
8.48 ft³
